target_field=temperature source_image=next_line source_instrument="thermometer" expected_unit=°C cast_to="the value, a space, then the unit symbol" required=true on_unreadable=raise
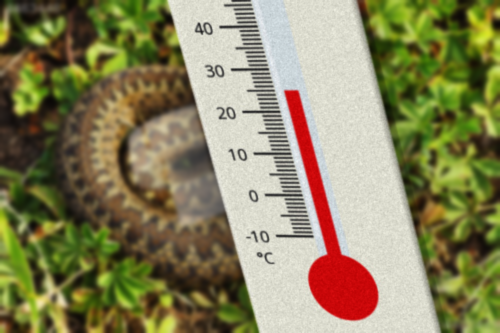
25 °C
